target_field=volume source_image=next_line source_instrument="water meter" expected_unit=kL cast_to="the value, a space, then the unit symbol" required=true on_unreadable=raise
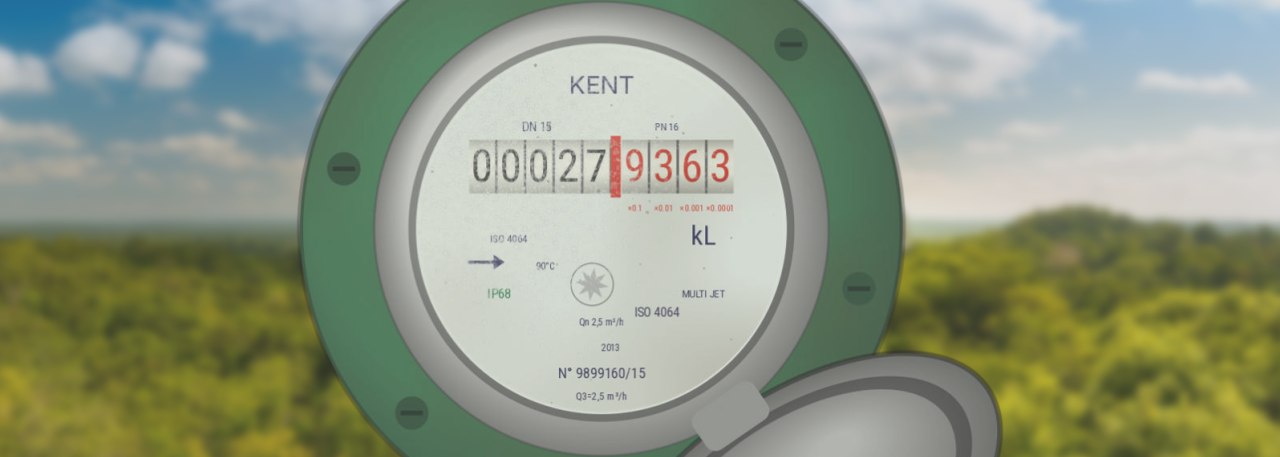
27.9363 kL
